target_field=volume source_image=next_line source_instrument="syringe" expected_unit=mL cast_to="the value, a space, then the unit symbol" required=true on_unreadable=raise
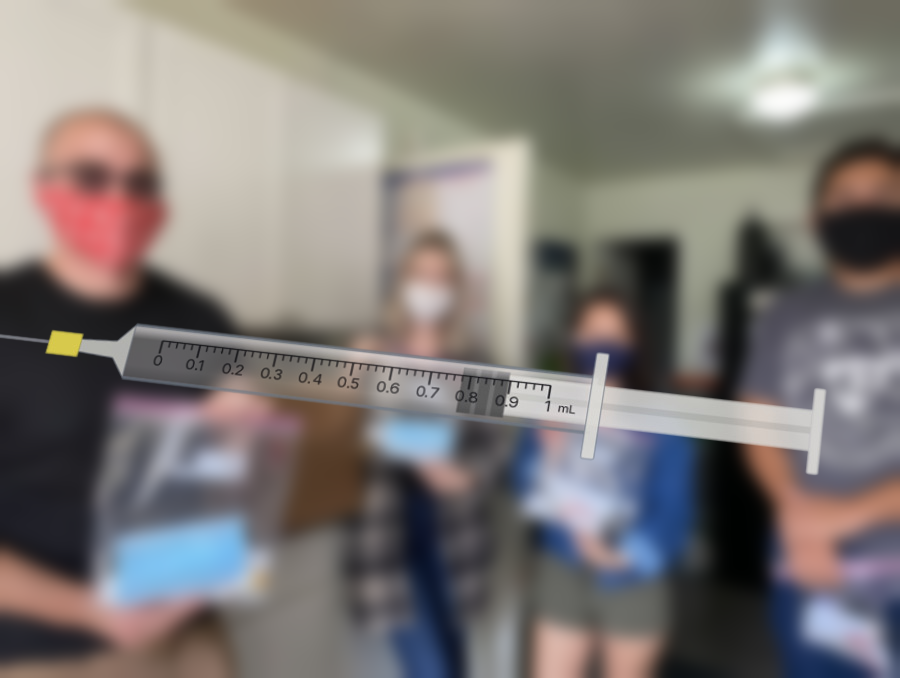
0.78 mL
